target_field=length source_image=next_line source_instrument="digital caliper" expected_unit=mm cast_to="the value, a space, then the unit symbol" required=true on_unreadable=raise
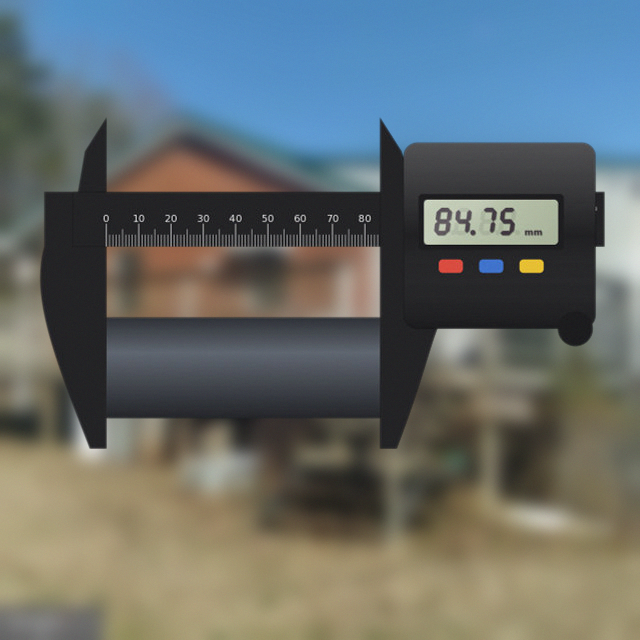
84.75 mm
